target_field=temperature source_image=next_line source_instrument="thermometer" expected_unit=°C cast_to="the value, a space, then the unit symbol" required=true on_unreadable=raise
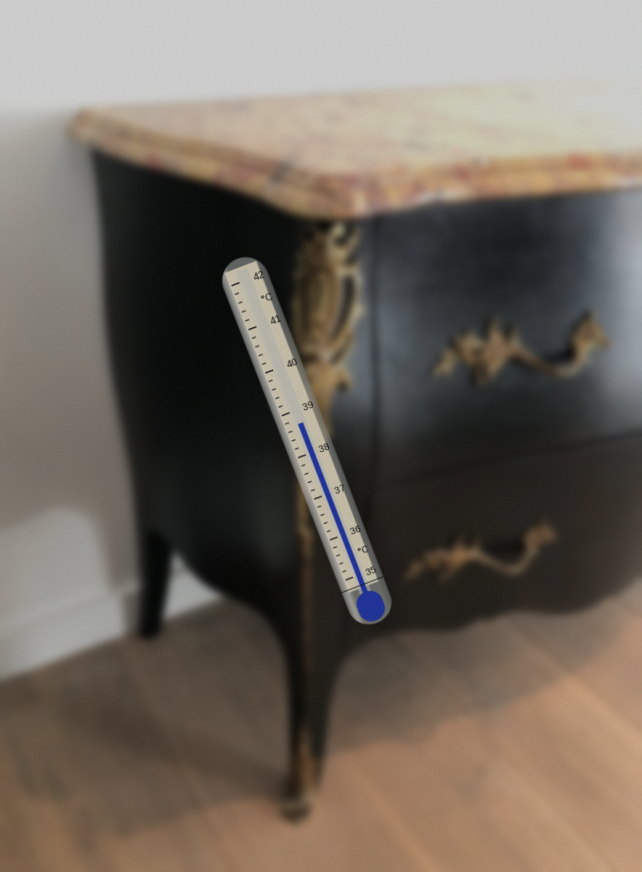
38.7 °C
